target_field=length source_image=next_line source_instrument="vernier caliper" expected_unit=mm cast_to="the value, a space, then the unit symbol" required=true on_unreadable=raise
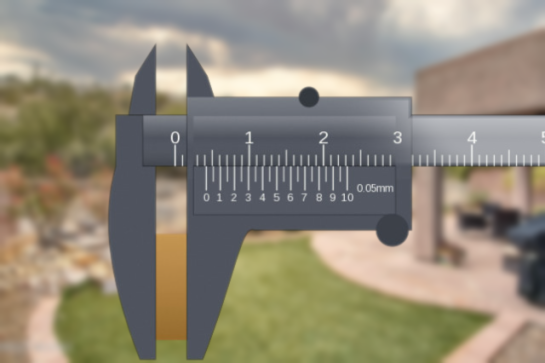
4.2 mm
